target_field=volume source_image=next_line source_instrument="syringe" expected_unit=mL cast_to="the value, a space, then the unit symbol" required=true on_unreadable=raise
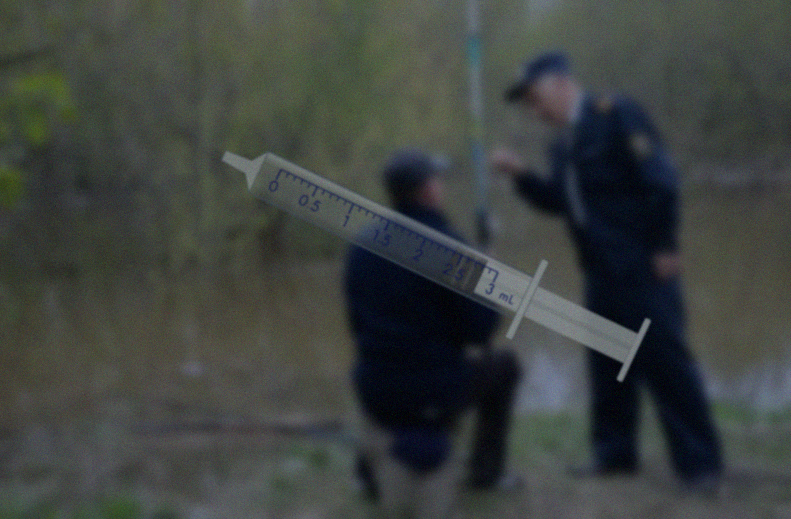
2.4 mL
